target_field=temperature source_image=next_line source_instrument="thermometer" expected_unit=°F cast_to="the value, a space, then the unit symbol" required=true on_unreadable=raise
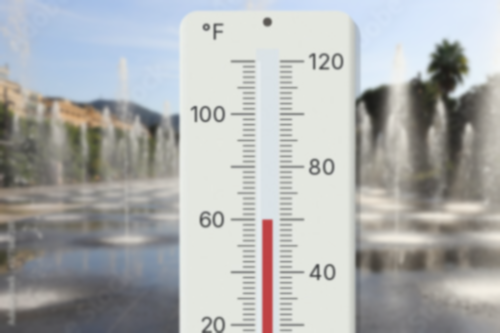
60 °F
